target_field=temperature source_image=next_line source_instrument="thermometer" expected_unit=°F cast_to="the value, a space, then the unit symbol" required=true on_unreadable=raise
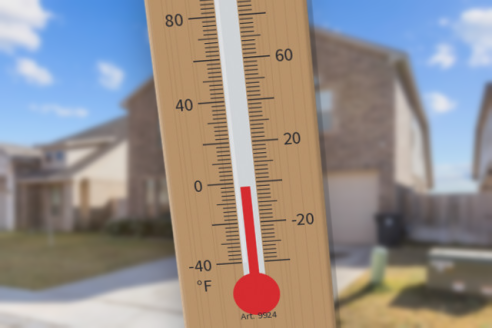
-2 °F
